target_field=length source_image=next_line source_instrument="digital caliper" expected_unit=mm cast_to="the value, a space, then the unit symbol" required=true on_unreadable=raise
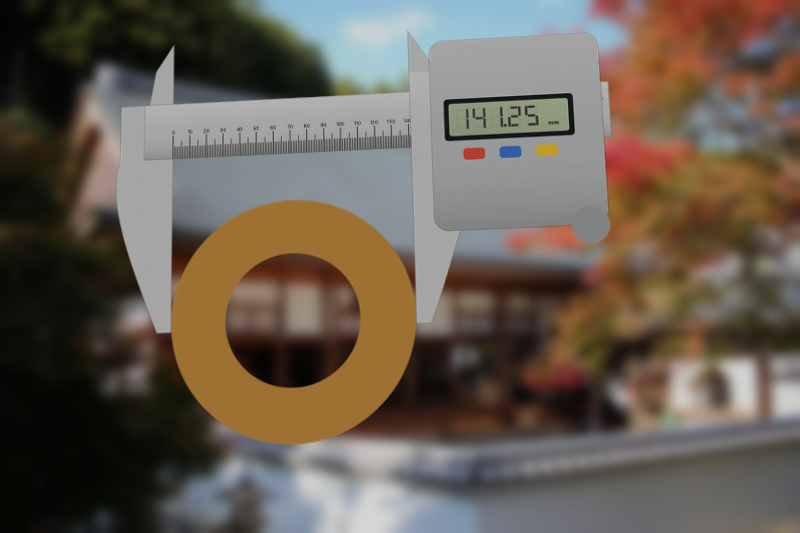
141.25 mm
